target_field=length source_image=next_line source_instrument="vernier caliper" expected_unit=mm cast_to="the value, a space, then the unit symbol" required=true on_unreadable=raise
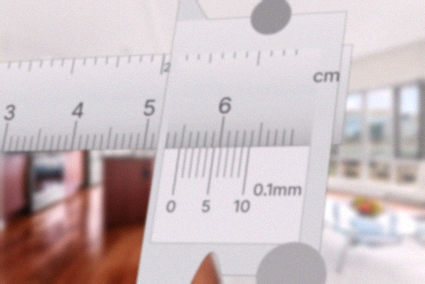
54.8 mm
